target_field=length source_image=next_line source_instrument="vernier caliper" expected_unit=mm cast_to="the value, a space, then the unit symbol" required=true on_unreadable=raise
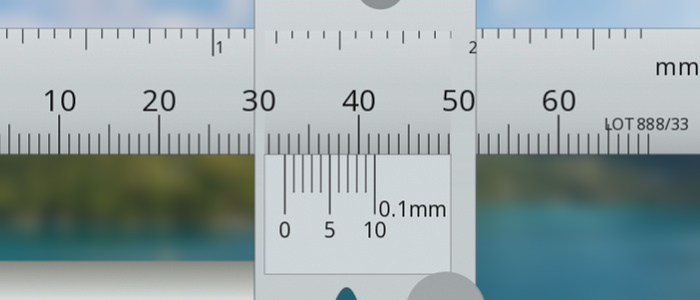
32.6 mm
